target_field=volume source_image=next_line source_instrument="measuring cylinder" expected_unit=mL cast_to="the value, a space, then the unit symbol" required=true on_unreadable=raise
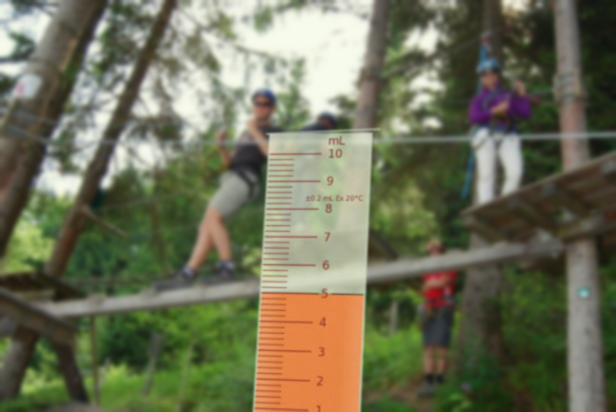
5 mL
